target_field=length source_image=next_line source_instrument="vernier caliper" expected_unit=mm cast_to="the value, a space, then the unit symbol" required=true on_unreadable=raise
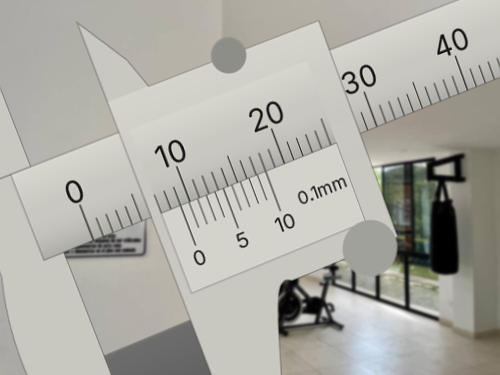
9.0 mm
